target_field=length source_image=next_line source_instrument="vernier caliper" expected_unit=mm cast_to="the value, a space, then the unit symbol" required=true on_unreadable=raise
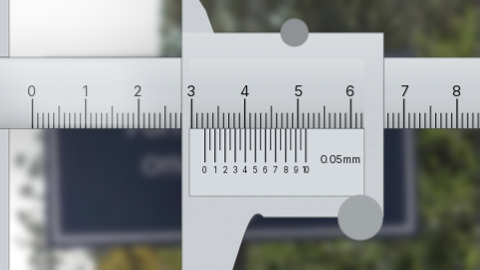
32.5 mm
